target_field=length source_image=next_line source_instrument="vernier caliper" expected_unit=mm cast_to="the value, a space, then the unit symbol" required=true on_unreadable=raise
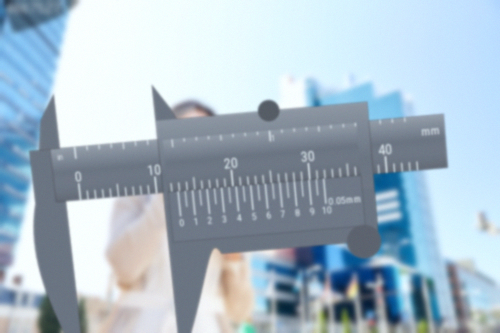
12.8 mm
